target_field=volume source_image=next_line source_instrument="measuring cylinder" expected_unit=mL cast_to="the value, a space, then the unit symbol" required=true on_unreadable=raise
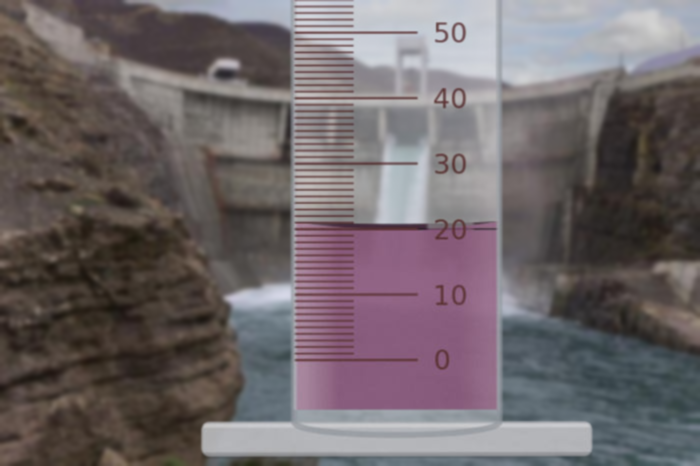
20 mL
